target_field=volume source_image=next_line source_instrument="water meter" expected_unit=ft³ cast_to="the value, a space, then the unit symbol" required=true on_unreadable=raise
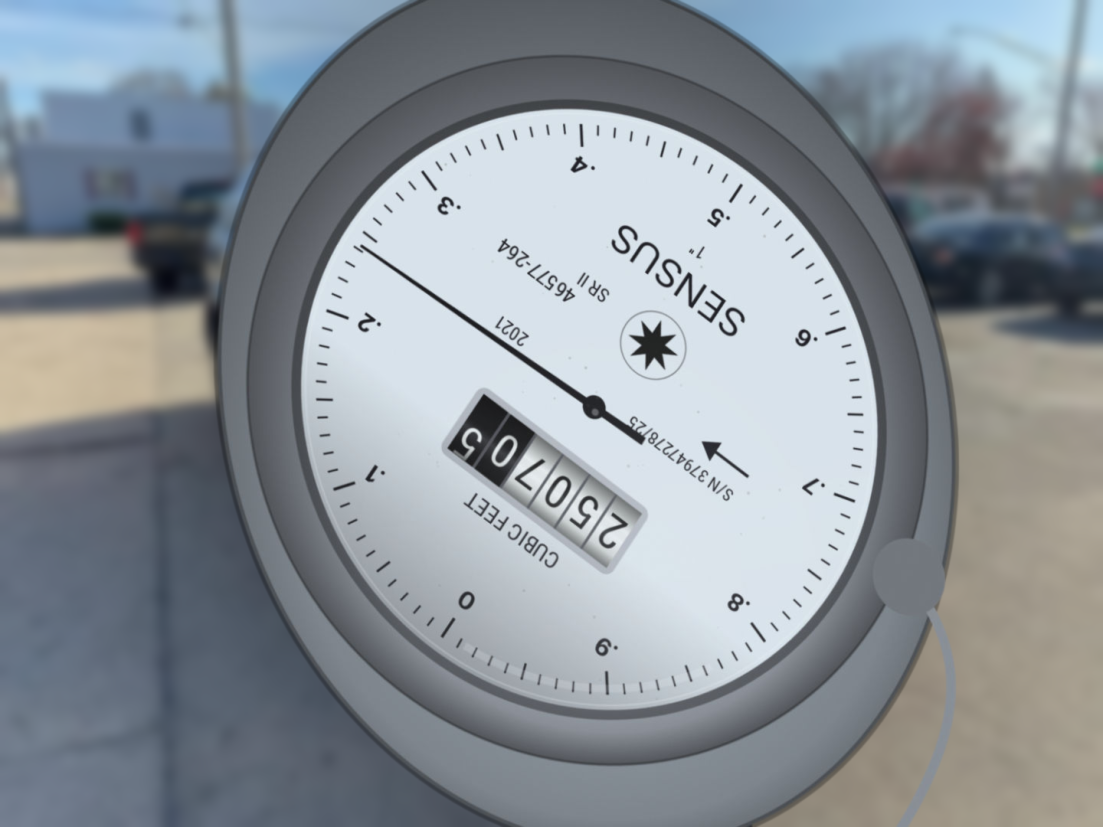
250705.24 ft³
